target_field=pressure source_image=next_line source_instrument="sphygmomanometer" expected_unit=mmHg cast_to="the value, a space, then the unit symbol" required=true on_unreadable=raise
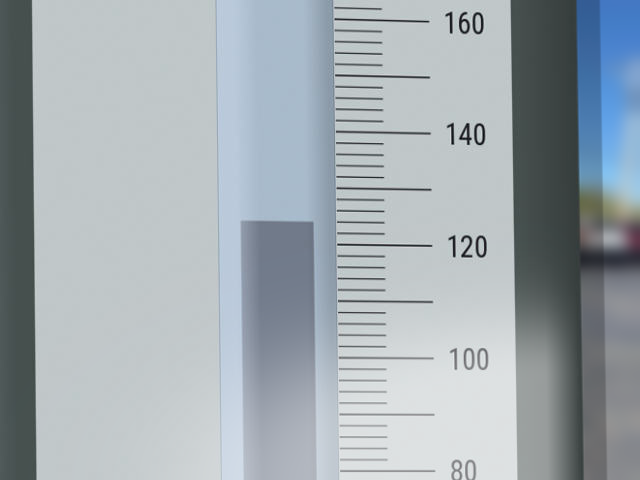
124 mmHg
